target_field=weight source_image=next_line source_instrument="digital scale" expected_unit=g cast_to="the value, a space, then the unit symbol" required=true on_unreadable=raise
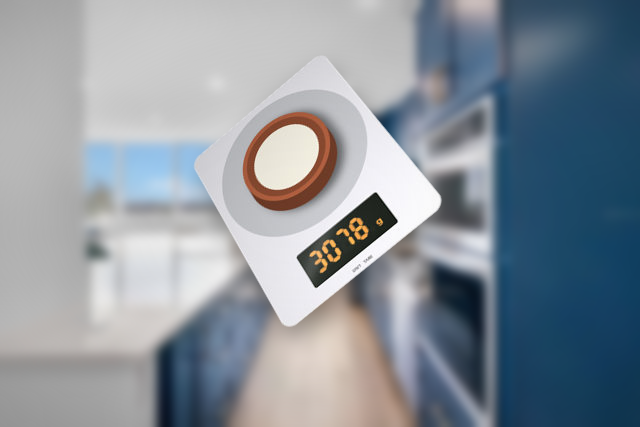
3078 g
